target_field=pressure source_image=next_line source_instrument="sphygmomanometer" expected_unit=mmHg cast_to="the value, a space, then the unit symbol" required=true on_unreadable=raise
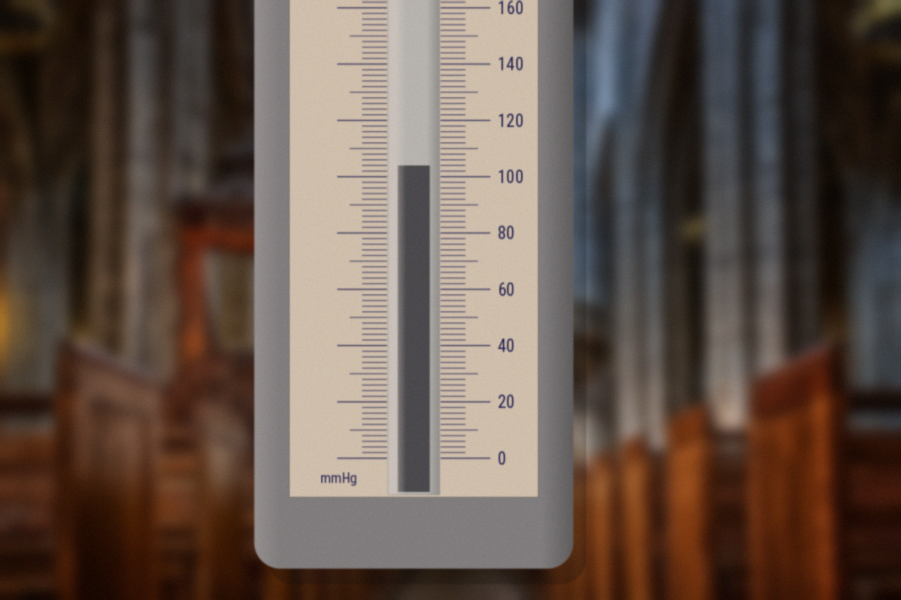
104 mmHg
